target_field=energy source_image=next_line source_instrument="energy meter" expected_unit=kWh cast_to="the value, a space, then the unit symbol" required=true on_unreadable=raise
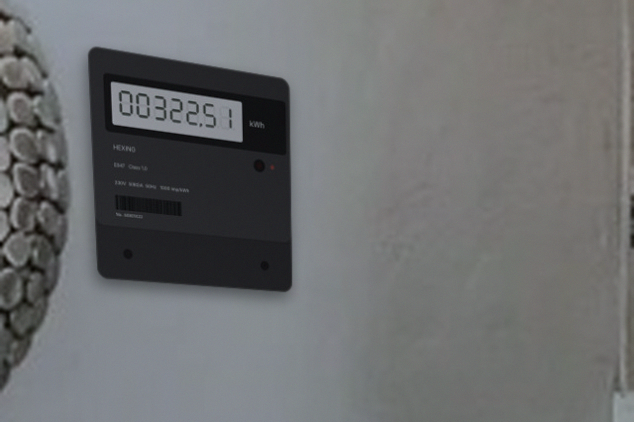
322.51 kWh
